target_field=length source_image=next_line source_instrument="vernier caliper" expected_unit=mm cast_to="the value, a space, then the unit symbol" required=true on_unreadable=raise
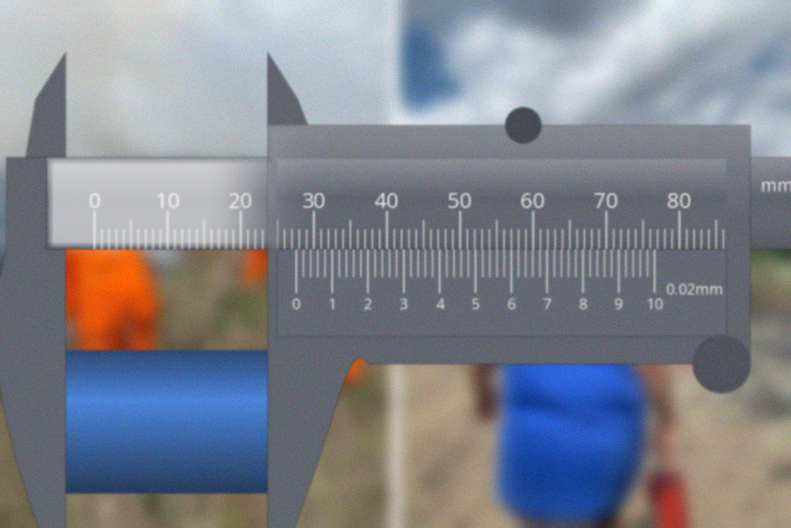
27.6 mm
